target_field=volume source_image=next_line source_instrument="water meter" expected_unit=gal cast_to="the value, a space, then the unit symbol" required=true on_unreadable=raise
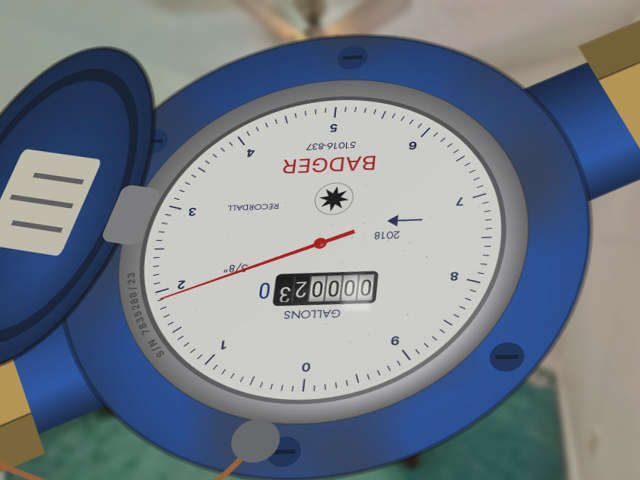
231.9 gal
